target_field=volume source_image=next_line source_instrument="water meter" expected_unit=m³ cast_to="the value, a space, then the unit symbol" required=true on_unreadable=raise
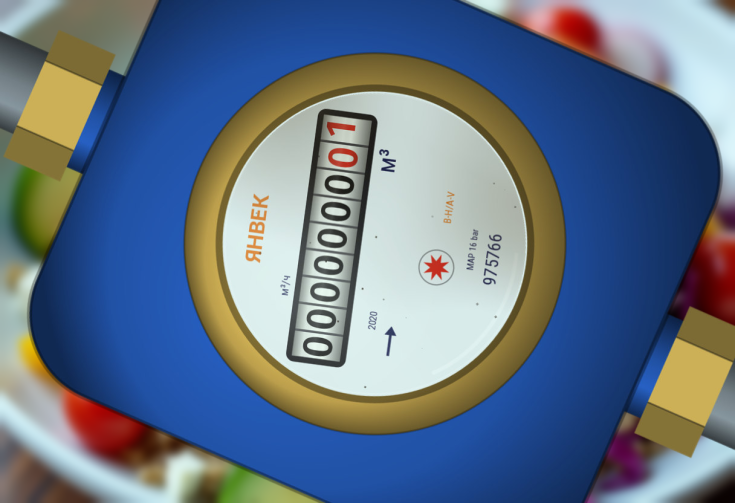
0.01 m³
